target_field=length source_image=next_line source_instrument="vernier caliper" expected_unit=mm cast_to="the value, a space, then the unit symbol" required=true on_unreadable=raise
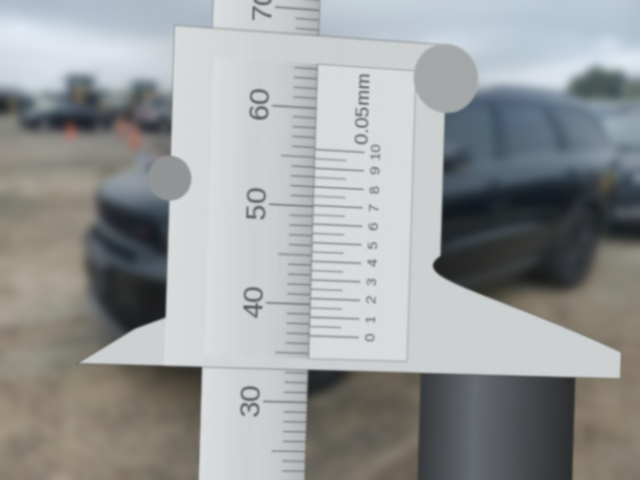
36.8 mm
